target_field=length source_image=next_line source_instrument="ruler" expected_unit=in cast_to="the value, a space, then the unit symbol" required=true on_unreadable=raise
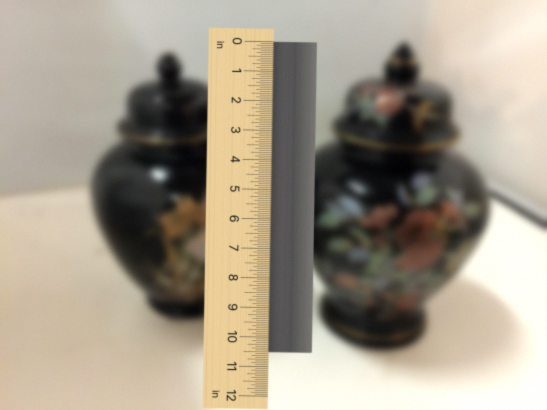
10.5 in
